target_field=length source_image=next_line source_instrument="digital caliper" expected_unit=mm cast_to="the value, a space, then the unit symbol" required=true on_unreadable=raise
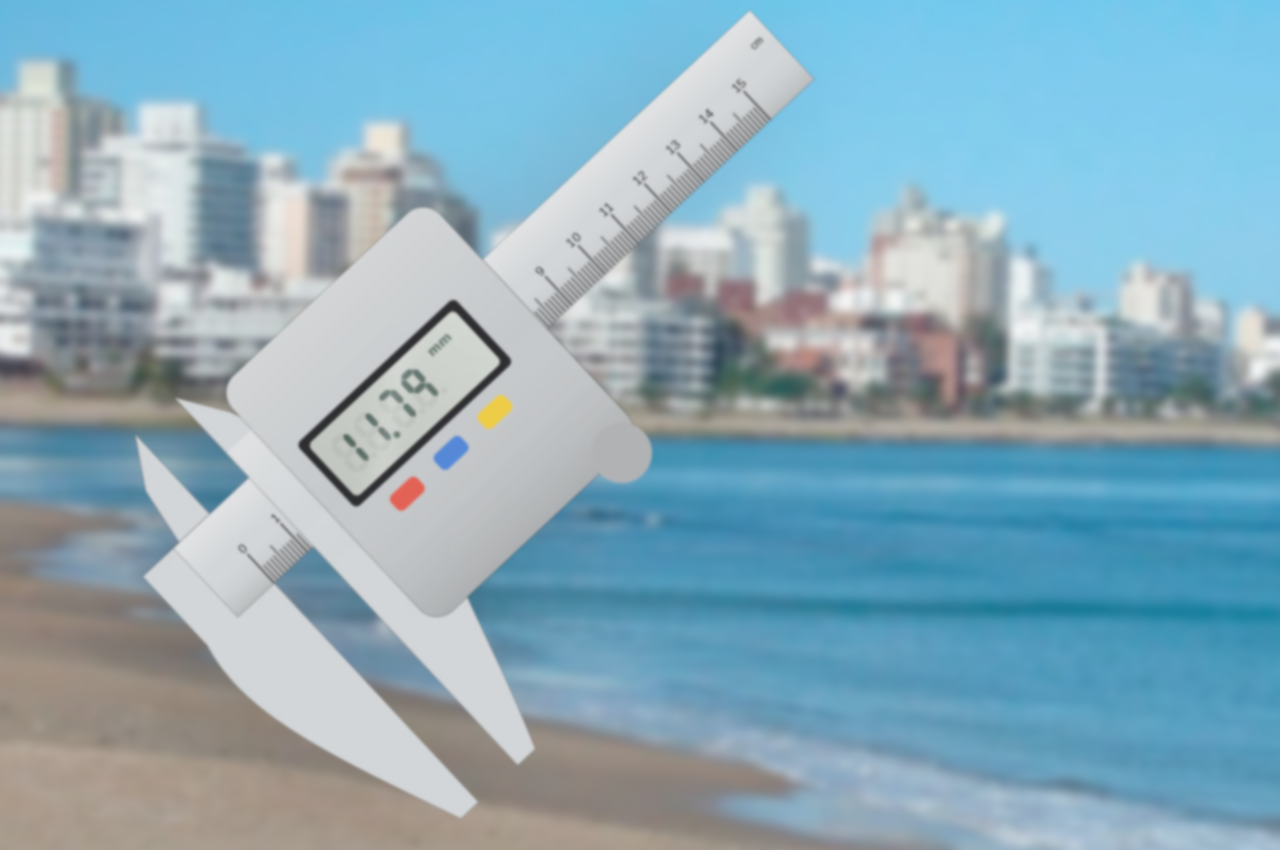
11.79 mm
